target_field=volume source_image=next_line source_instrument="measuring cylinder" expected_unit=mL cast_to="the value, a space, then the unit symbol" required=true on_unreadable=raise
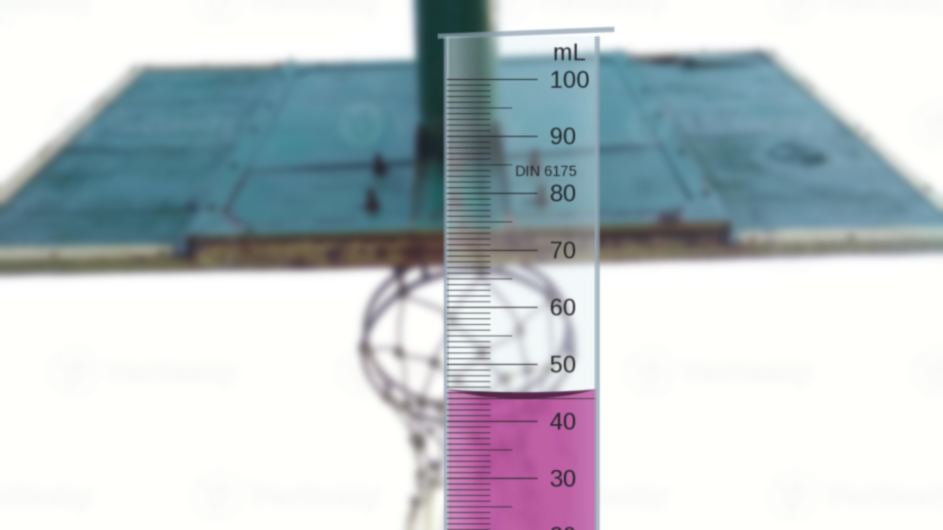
44 mL
